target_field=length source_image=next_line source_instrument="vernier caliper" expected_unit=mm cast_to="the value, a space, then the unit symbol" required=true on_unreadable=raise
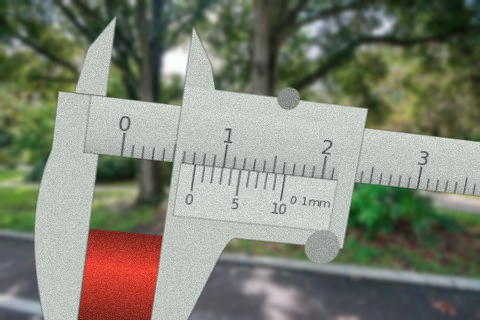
7.2 mm
